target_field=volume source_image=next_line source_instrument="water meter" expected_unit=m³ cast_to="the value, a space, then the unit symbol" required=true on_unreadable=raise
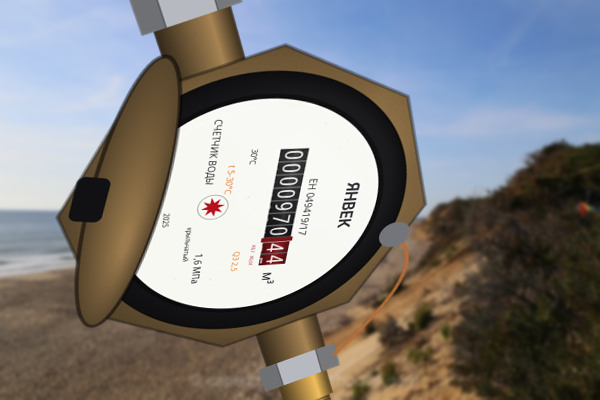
970.44 m³
